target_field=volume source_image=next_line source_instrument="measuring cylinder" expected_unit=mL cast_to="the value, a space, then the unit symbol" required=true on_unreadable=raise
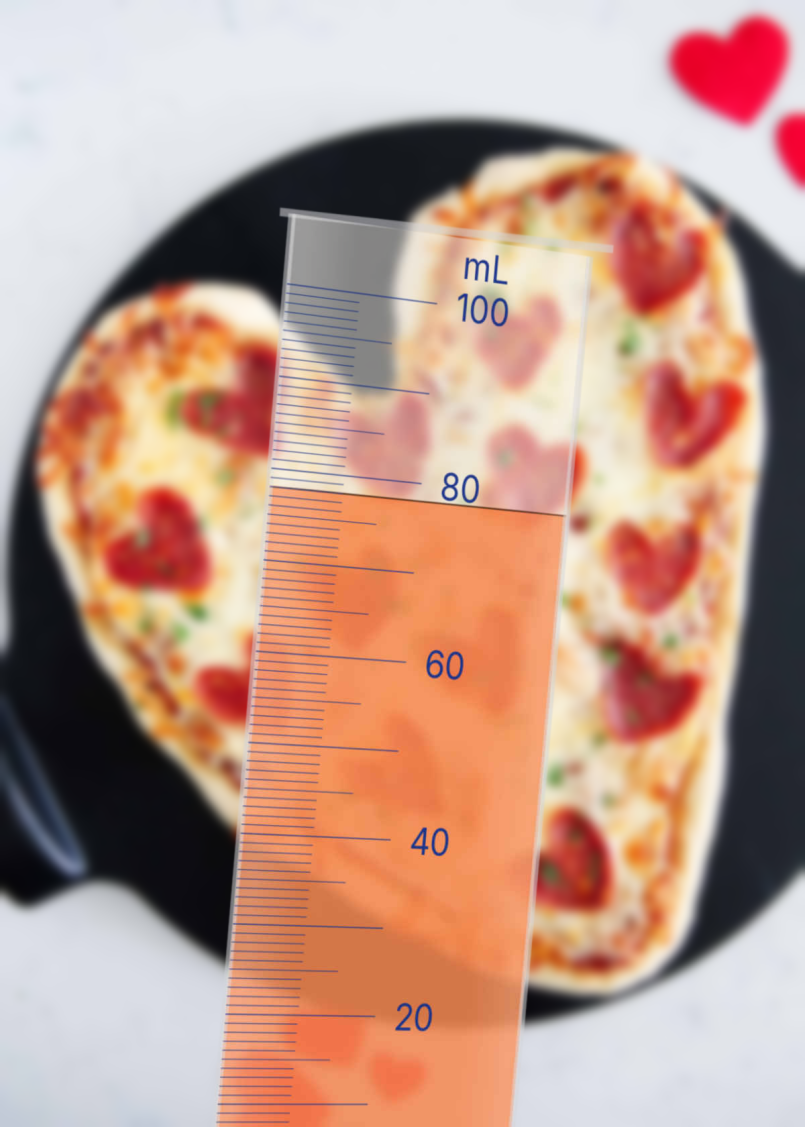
78 mL
